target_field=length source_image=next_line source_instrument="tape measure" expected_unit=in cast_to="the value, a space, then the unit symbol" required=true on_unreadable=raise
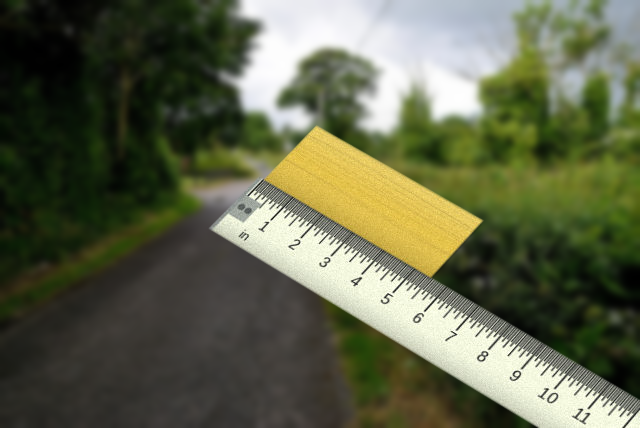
5.5 in
